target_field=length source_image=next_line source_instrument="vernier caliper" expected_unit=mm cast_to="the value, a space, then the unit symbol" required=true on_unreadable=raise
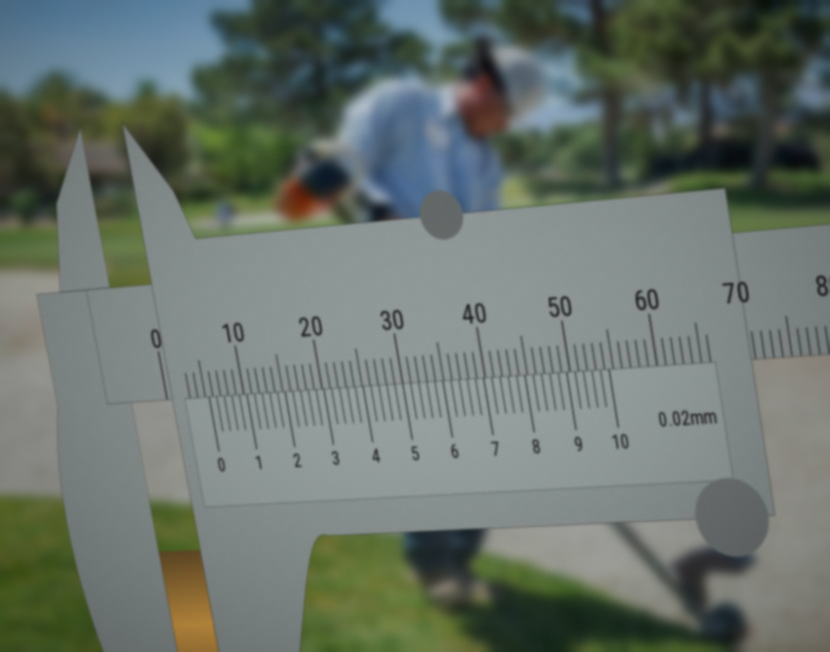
5.5 mm
